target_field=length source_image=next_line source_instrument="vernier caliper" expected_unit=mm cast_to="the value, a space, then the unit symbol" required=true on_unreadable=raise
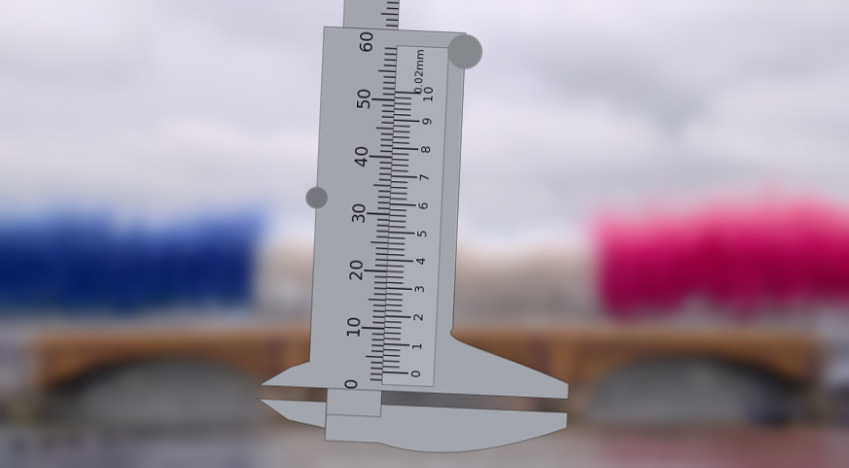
2.4 mm
